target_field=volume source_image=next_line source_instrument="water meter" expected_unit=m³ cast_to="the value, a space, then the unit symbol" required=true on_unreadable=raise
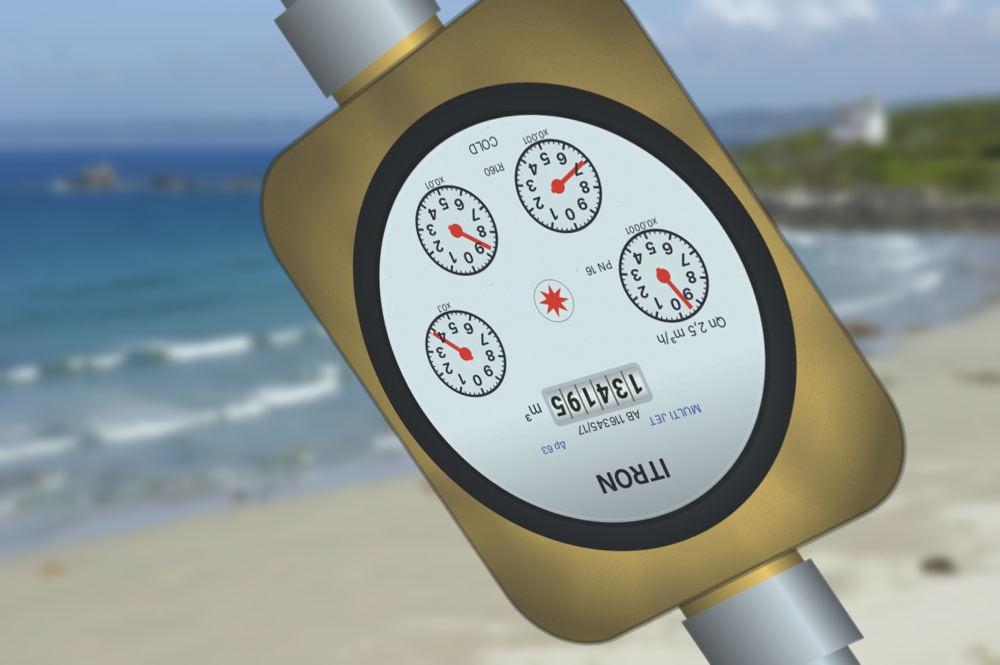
134195.3869 m³
